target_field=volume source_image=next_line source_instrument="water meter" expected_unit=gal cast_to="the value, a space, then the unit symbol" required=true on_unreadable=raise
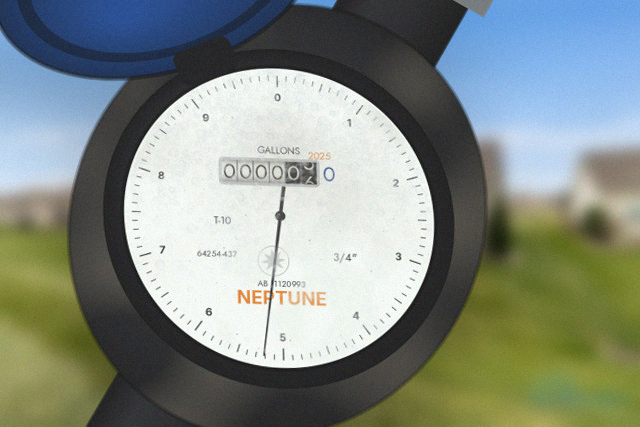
55.2 gal
